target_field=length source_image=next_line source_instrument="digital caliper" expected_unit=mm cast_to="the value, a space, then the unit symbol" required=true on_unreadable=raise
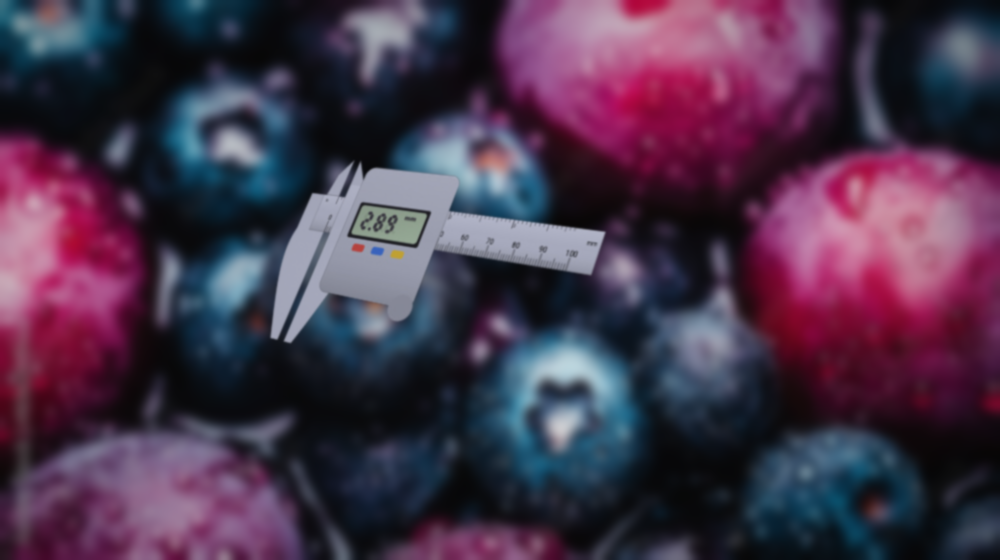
2.89 mm
